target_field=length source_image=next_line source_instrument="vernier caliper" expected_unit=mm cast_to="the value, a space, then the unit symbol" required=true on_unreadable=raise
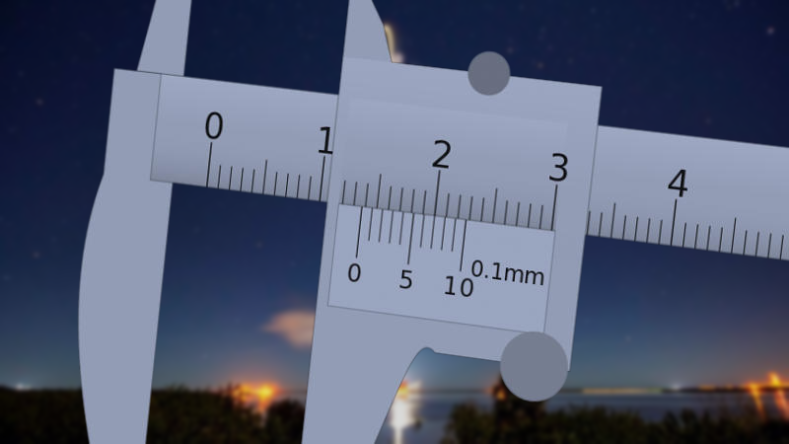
13.7 mm
